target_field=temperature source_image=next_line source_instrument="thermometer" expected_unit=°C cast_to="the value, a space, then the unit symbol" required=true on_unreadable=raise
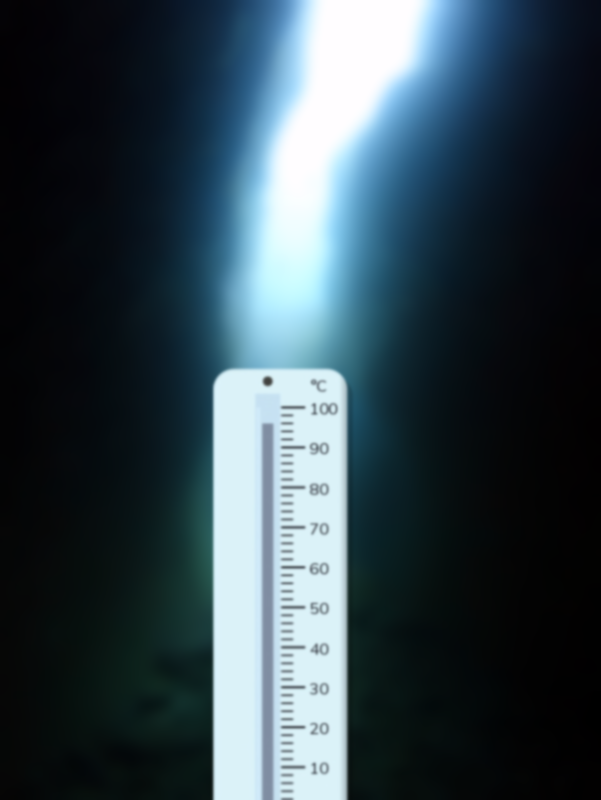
96 °C
